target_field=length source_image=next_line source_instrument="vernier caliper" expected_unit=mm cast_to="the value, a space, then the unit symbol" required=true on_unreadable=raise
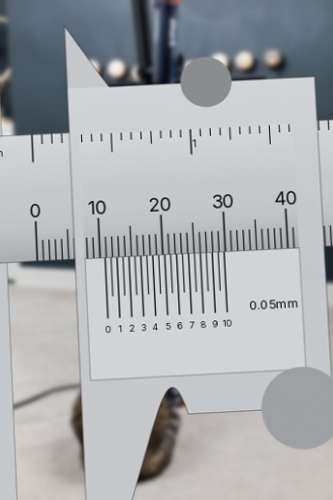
10.8 mm
